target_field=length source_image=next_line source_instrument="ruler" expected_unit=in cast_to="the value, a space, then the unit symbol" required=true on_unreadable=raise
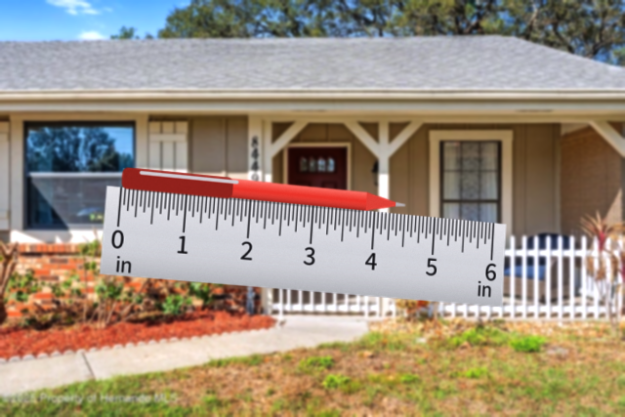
4.5 in
